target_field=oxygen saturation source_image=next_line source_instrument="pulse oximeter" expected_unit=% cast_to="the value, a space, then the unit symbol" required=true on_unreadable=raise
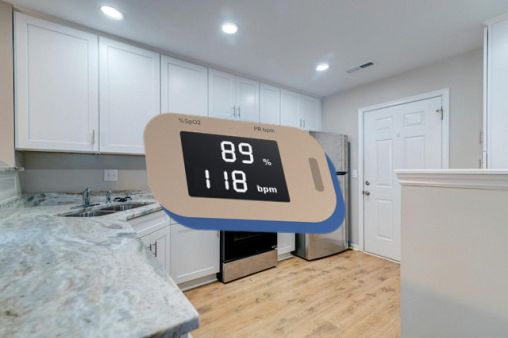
89 %
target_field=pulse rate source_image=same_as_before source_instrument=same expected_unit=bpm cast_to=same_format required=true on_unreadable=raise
118 bpm
